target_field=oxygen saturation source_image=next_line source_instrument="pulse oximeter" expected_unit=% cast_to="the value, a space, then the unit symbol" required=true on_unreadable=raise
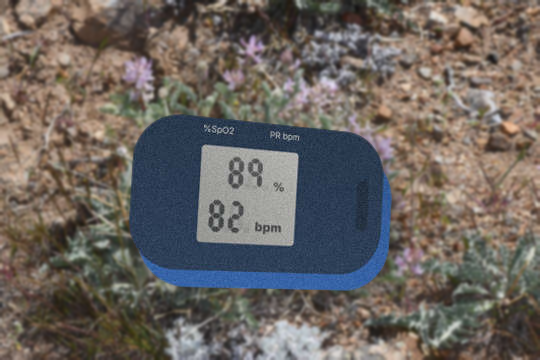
89 %
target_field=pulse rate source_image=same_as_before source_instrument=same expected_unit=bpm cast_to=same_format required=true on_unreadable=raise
82 bpm
